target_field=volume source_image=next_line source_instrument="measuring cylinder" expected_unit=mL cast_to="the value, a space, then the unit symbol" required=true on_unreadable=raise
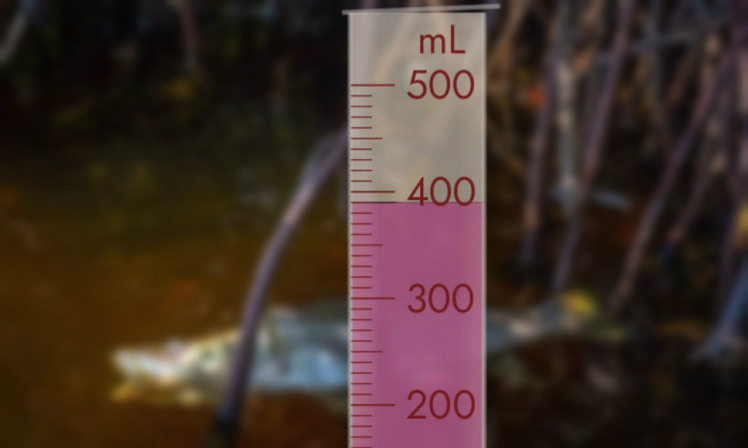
390 mL
